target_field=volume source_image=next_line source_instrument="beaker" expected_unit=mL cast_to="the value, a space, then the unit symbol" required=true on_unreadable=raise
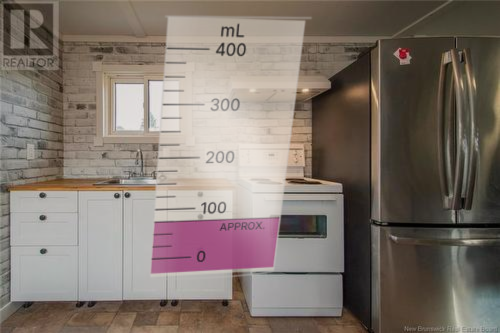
75 mL
